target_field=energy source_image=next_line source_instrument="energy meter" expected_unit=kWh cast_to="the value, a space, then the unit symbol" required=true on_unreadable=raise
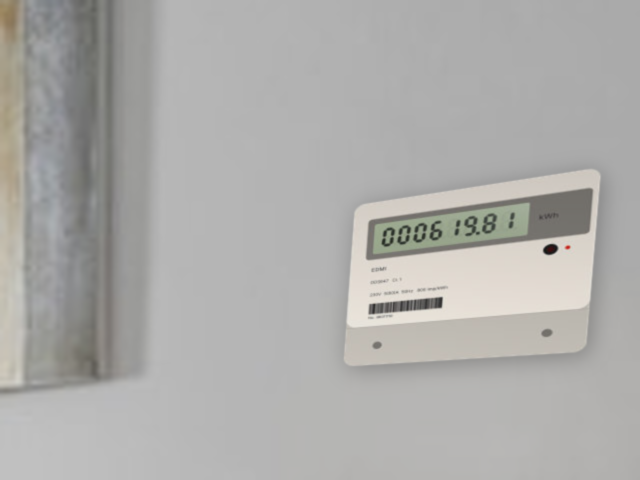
619.81 kWh
